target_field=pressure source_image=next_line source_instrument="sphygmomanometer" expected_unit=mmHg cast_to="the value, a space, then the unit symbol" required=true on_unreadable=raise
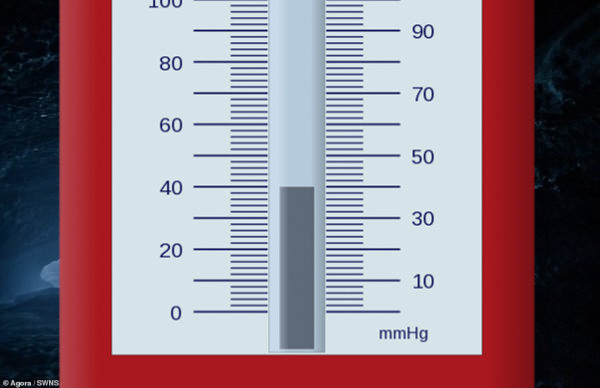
40 mmHg
